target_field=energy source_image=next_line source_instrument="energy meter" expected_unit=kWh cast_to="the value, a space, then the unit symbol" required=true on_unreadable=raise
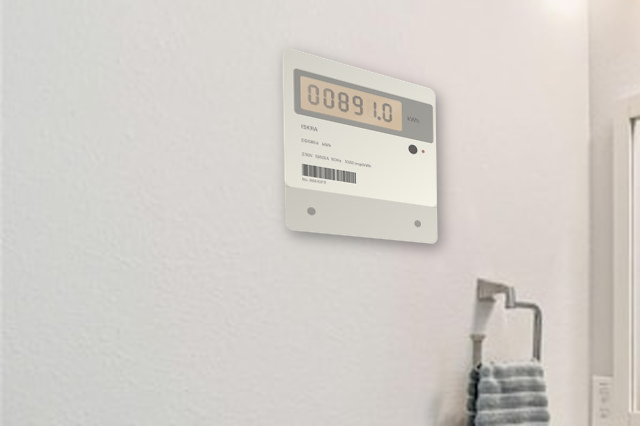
891.0 kWh
